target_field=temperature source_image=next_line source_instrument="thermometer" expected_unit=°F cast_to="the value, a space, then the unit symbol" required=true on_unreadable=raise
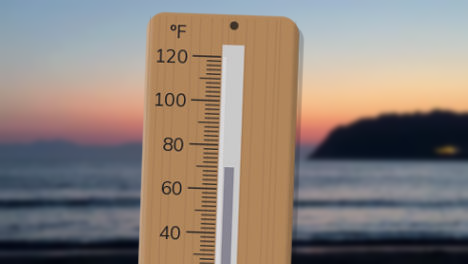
70 °F
